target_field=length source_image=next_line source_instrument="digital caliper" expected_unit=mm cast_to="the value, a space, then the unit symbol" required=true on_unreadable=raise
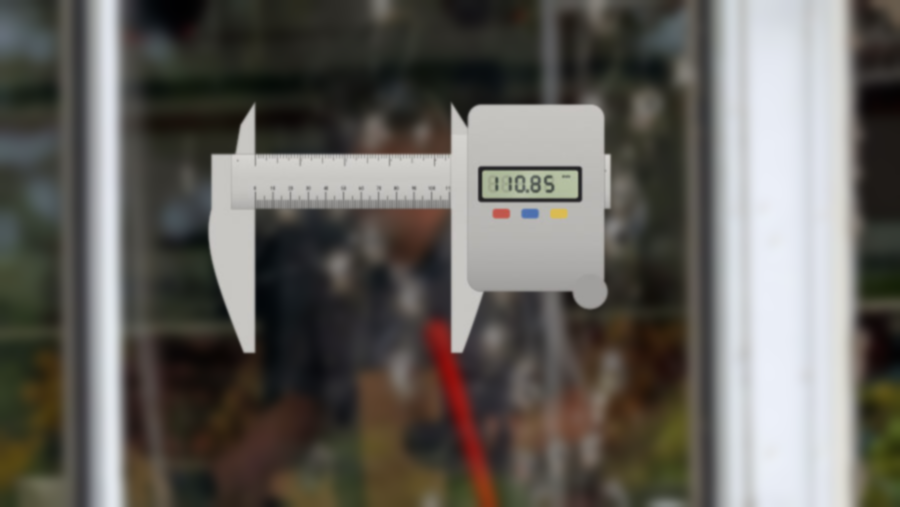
110.85 mm
